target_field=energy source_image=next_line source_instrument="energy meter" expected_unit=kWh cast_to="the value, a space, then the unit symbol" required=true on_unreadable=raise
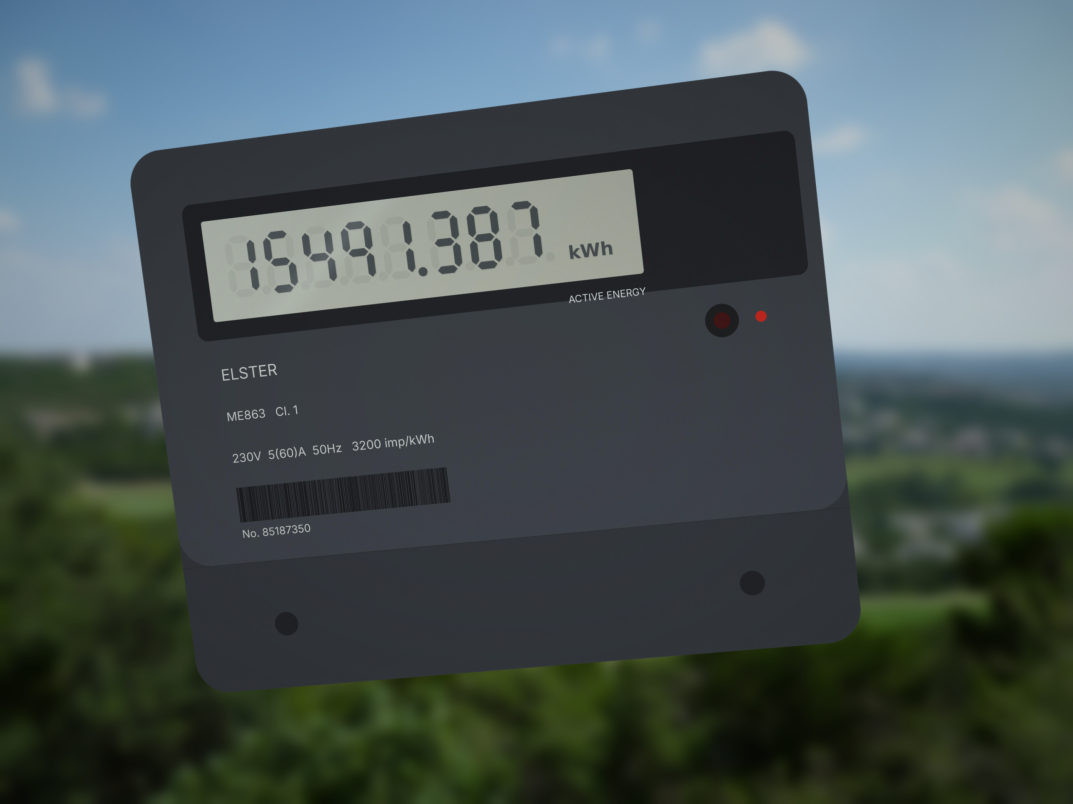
15491.387 kWh
